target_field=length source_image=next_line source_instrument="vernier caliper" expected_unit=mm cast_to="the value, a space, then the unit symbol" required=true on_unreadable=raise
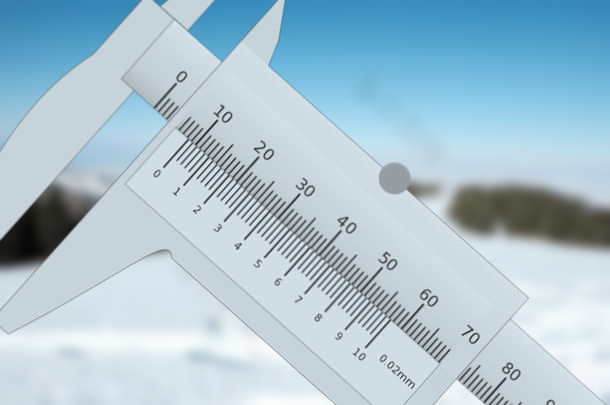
8.4 mm
